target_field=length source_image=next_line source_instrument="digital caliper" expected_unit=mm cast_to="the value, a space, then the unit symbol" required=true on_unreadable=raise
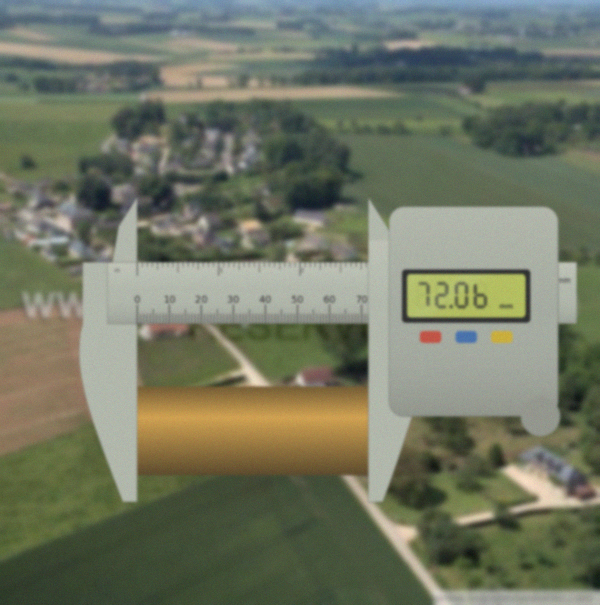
72.06 mm
